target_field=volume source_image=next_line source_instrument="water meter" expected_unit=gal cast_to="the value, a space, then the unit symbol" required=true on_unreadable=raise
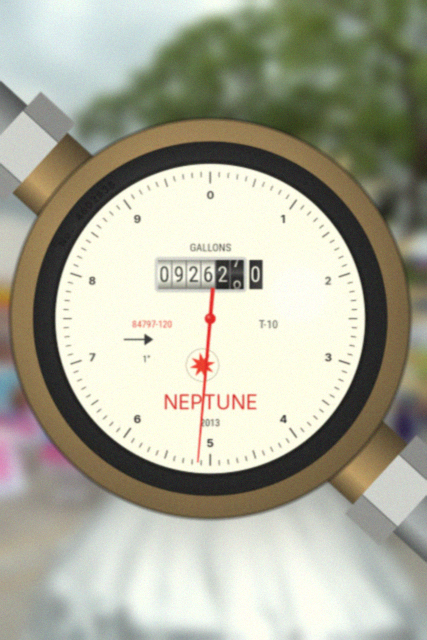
926275.1 gal
